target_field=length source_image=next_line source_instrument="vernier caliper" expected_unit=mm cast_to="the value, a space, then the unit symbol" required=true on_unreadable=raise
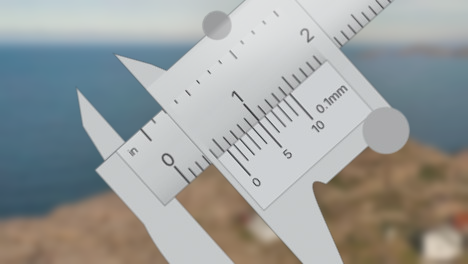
5.4 mm
